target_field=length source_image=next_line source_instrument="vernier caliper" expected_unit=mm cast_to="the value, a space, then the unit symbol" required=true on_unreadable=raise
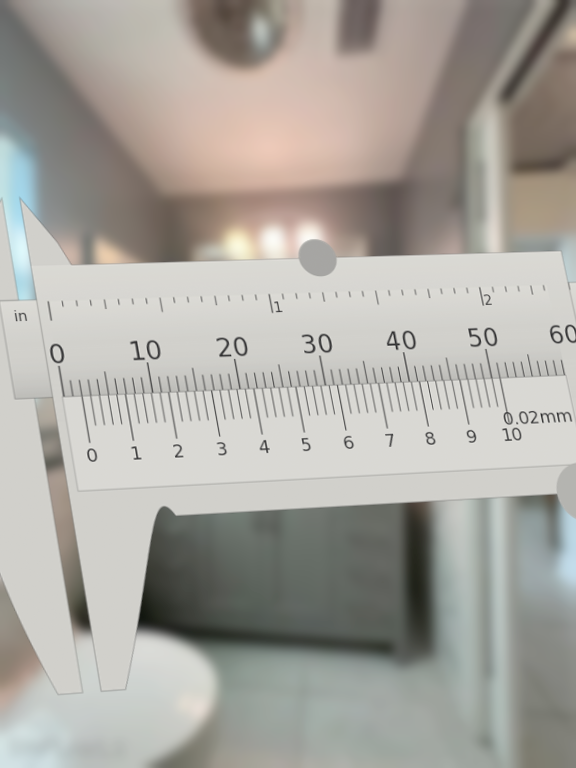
2.0 mm
